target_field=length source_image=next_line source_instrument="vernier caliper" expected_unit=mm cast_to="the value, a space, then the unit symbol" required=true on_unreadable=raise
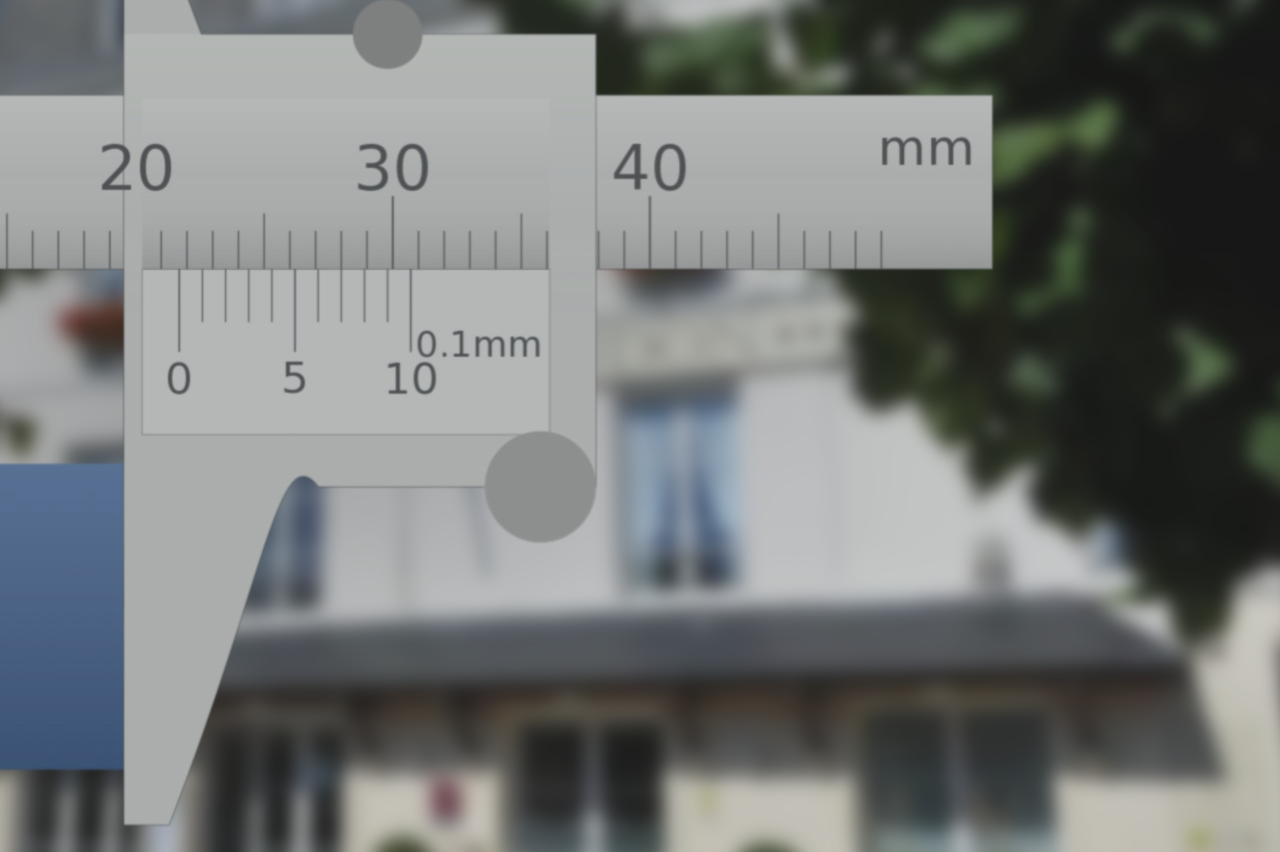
21.7 mm
